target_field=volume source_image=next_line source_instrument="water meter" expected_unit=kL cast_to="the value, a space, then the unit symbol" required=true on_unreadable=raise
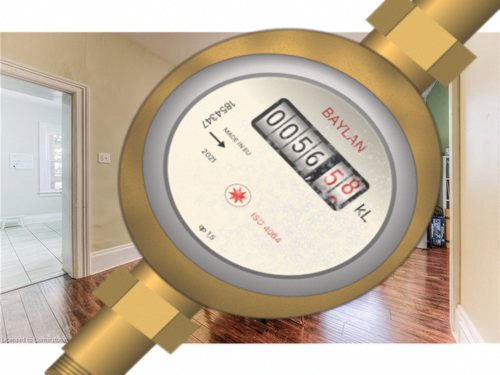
56.58 kL
